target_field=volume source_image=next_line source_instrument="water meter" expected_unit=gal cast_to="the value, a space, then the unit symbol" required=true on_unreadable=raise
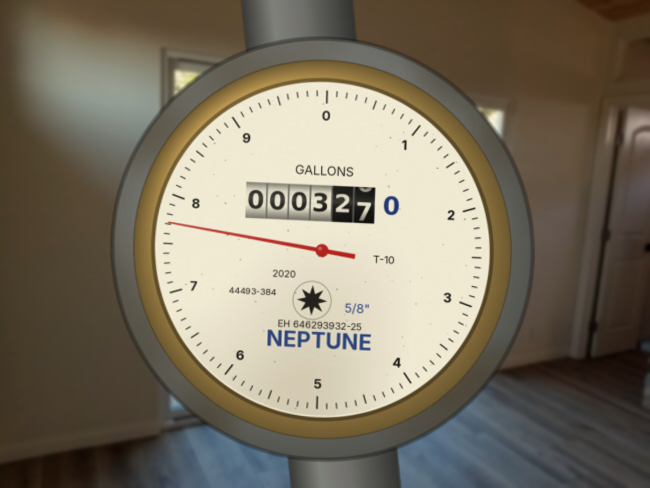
3267.7 gal
